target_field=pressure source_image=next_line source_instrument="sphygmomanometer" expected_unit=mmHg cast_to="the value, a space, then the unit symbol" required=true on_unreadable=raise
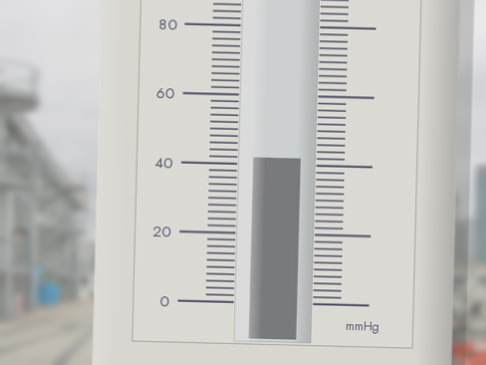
42 mmHg
